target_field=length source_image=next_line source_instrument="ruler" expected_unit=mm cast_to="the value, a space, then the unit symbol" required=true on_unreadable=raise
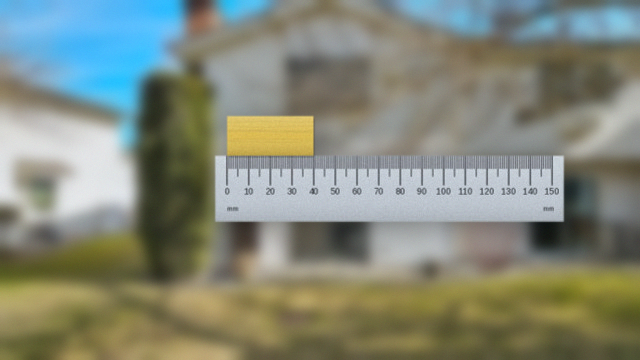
40 mm
